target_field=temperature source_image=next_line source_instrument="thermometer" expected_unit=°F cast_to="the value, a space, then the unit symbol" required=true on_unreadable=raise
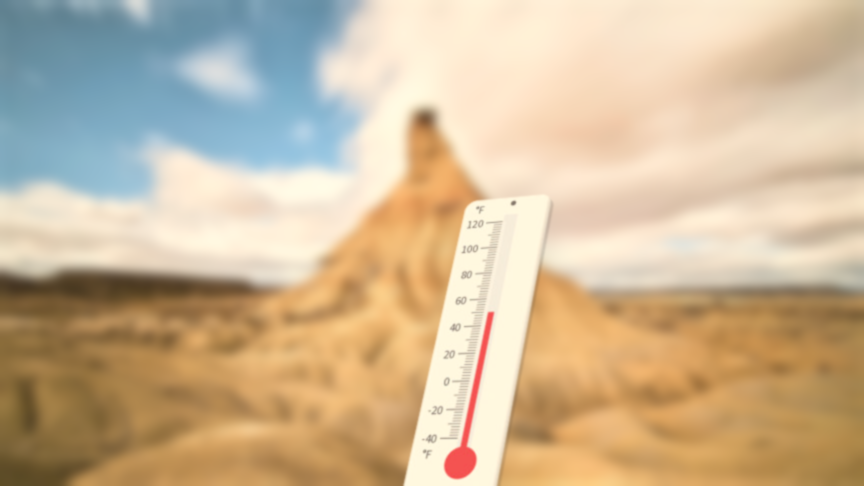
50 °F
